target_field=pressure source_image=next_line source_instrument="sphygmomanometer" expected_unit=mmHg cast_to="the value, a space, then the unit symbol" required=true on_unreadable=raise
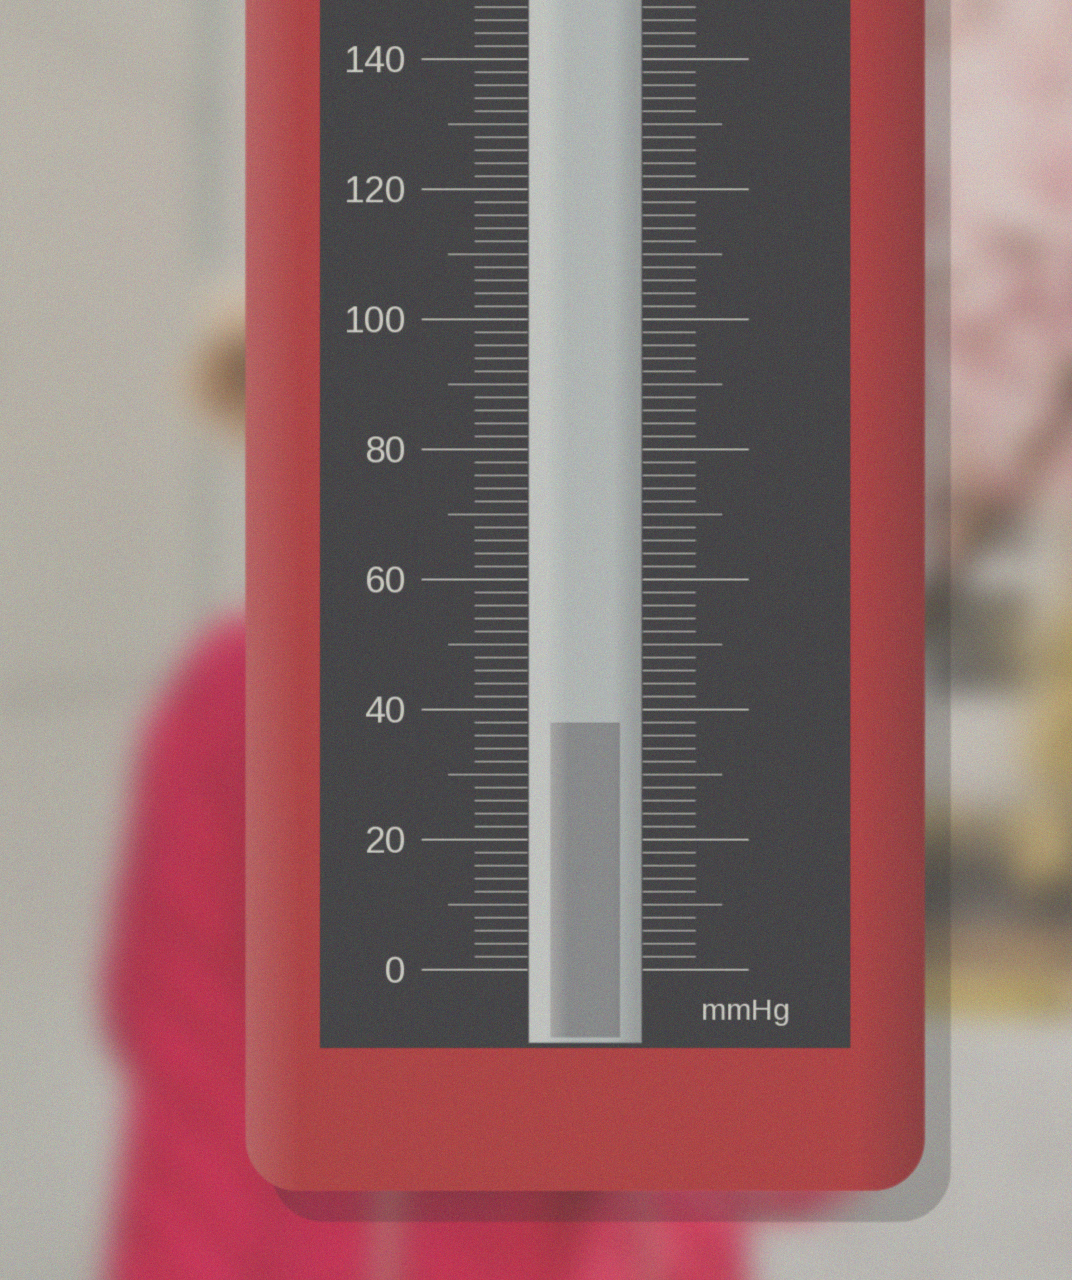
38 mmHg
